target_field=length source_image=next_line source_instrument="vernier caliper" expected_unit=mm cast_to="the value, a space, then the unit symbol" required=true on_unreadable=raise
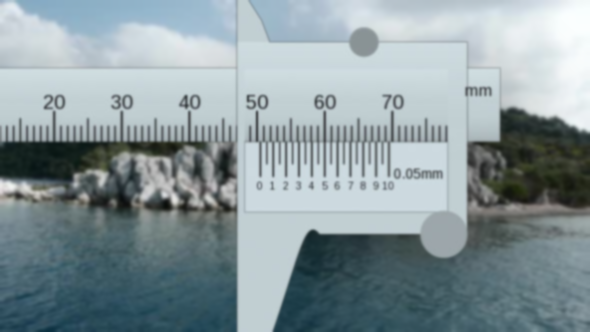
50.5 mm
